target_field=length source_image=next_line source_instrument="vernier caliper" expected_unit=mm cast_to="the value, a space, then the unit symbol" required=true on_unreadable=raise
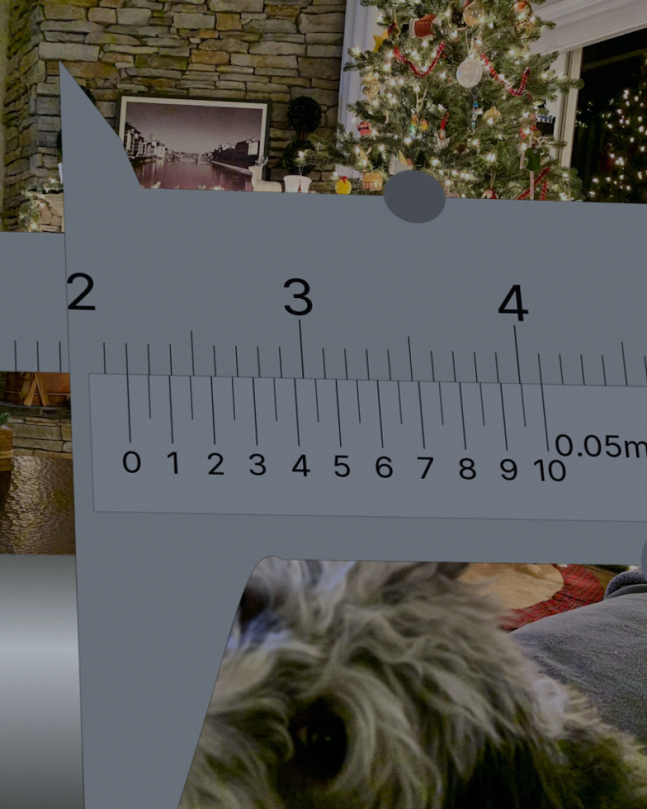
22.00 mm
